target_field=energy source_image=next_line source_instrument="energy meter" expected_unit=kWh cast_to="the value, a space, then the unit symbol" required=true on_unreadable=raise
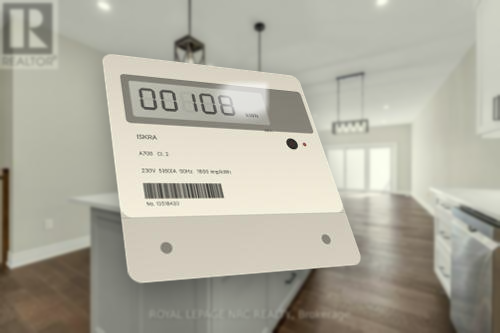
108 kWh
